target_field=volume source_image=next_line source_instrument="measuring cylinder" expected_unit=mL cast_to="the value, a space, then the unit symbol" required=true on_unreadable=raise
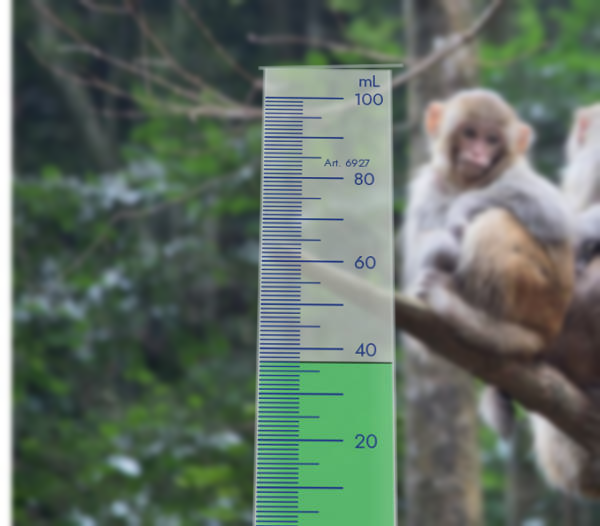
37 mL
